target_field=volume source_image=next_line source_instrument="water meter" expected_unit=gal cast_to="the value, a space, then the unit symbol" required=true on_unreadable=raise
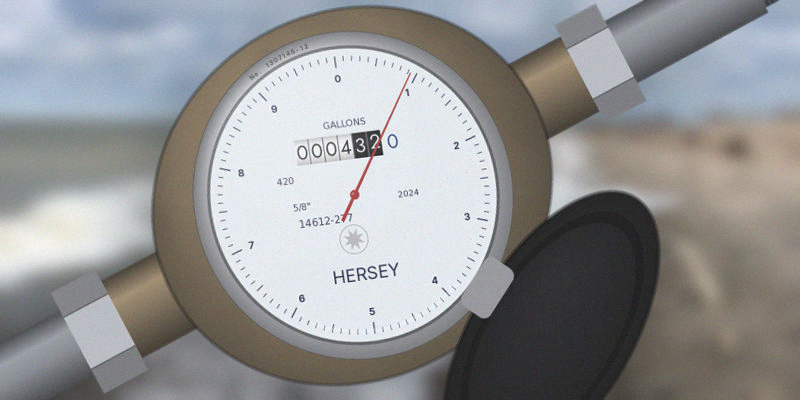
4320.9 gal
